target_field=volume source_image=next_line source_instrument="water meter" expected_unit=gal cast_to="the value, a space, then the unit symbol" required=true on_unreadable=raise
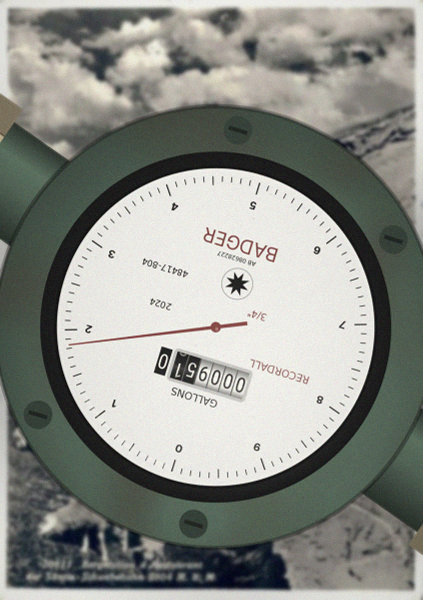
9511.8 gal
